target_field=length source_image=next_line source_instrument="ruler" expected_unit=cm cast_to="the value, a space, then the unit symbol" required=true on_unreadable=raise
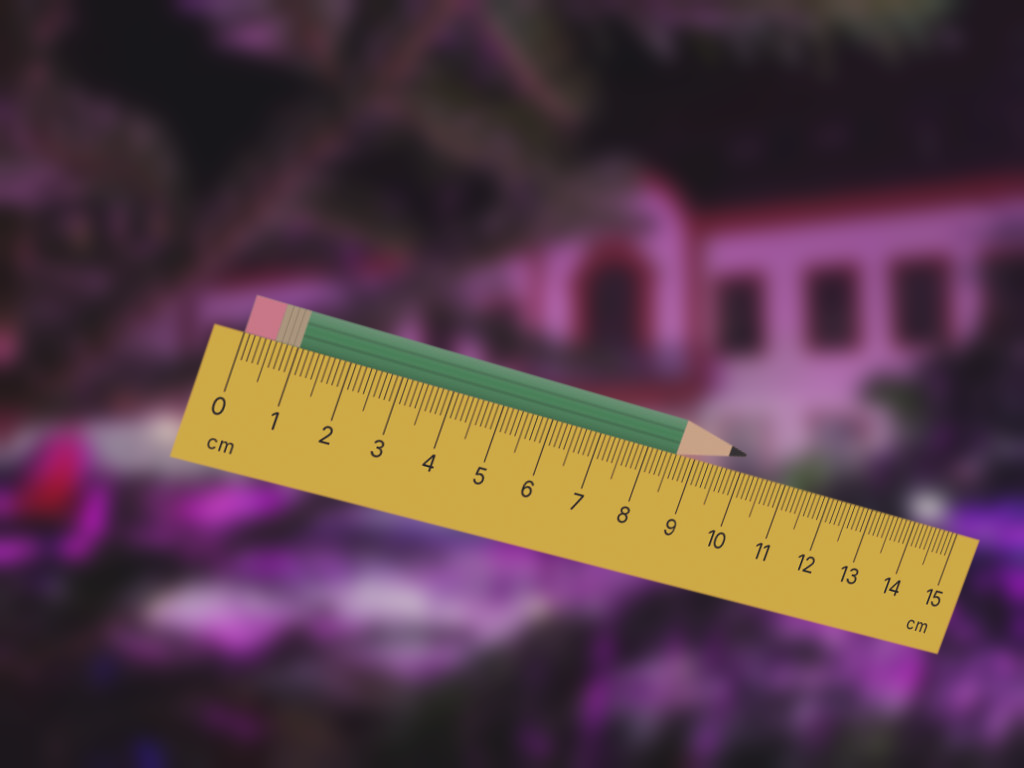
10 cm
